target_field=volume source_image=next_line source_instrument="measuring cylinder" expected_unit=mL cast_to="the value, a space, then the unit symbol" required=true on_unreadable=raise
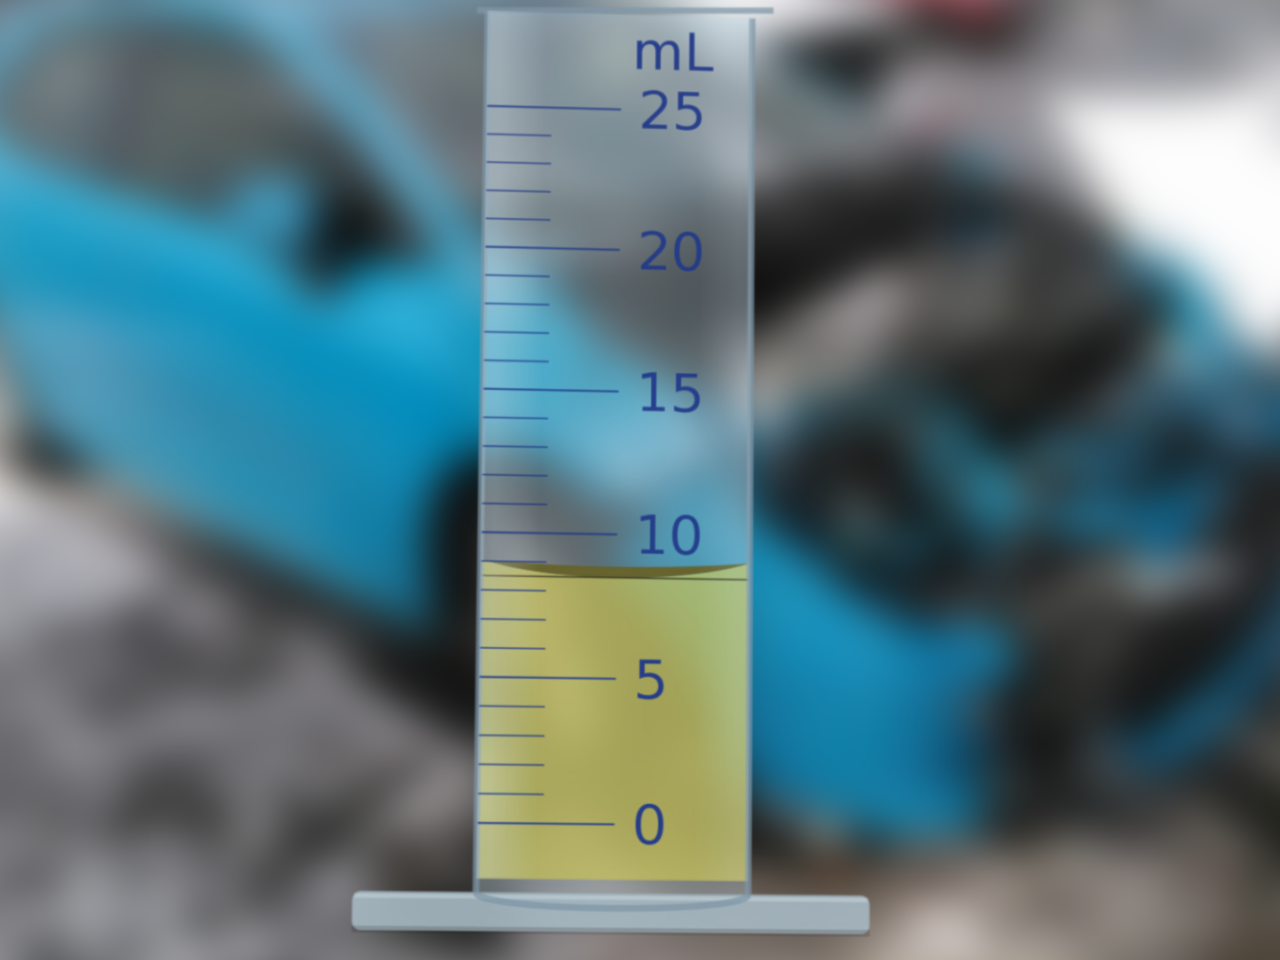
8.5 mL
